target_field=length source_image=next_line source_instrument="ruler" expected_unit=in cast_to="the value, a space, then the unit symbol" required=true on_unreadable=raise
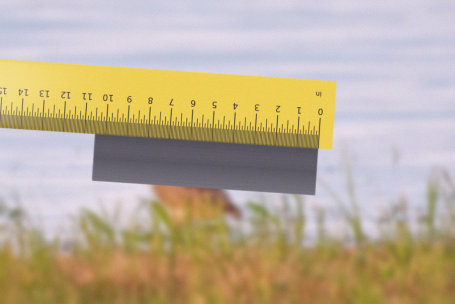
10.5 in
